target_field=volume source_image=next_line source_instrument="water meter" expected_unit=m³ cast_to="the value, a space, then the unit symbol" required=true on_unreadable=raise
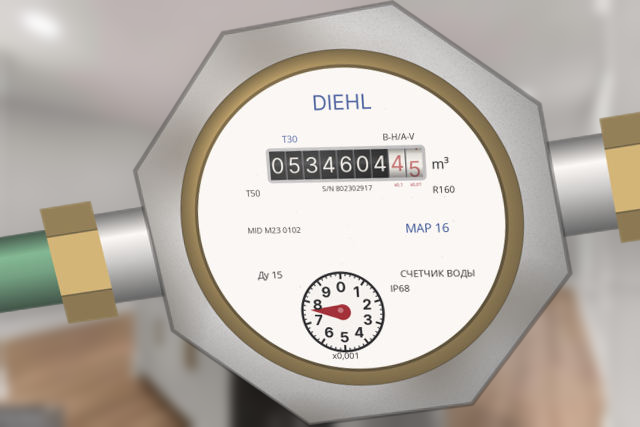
534604.447 m³
